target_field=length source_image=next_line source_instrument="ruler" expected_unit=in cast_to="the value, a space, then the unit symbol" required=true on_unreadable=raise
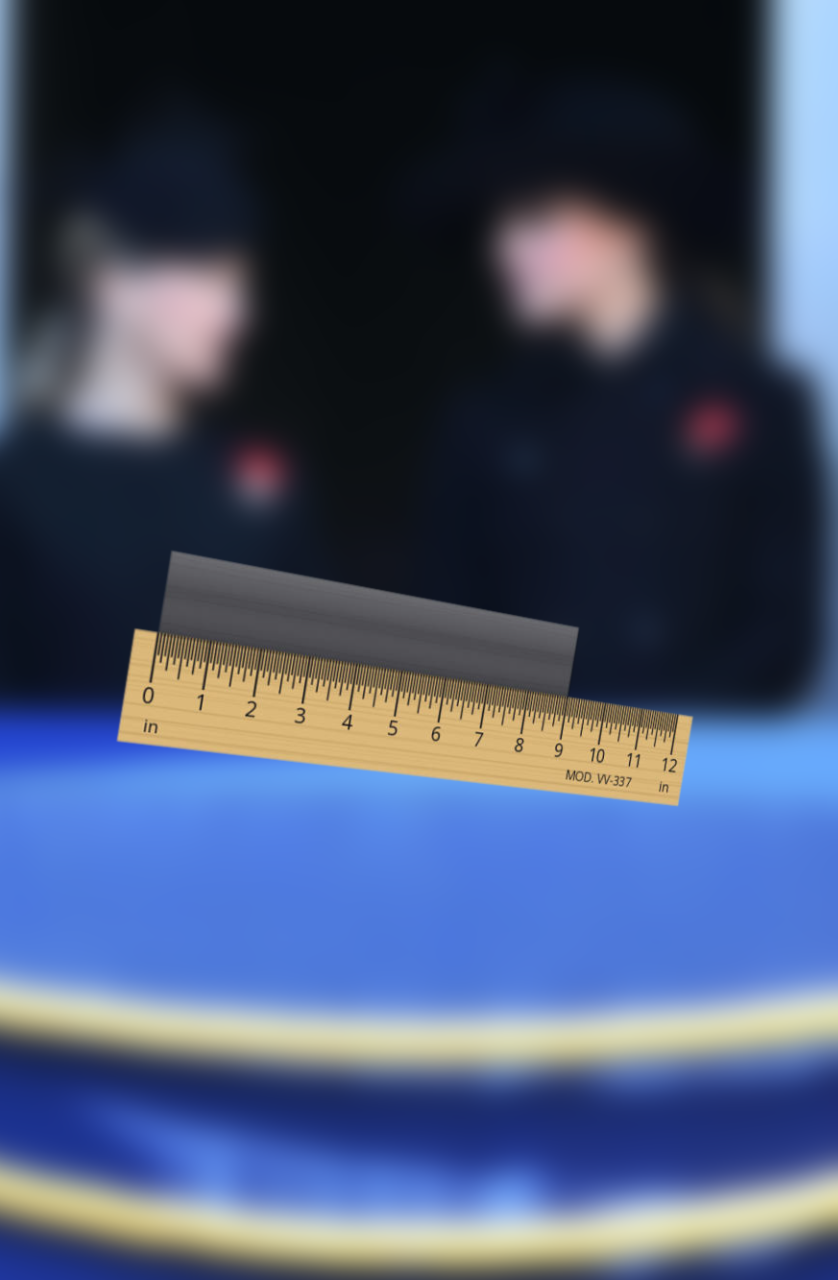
9 in
